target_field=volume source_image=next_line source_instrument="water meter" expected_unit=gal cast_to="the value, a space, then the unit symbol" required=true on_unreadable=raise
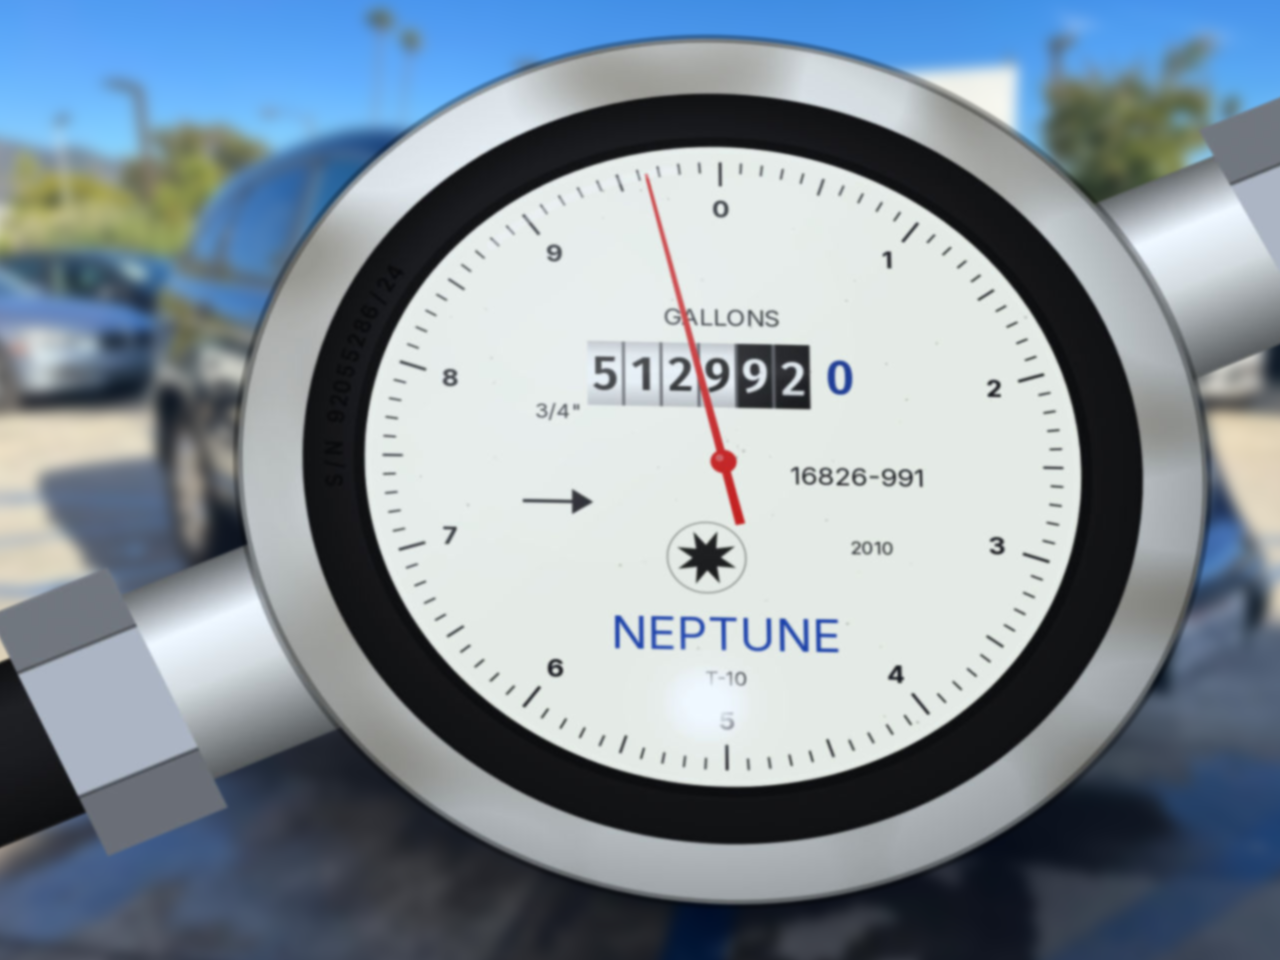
5129919.6 gal
